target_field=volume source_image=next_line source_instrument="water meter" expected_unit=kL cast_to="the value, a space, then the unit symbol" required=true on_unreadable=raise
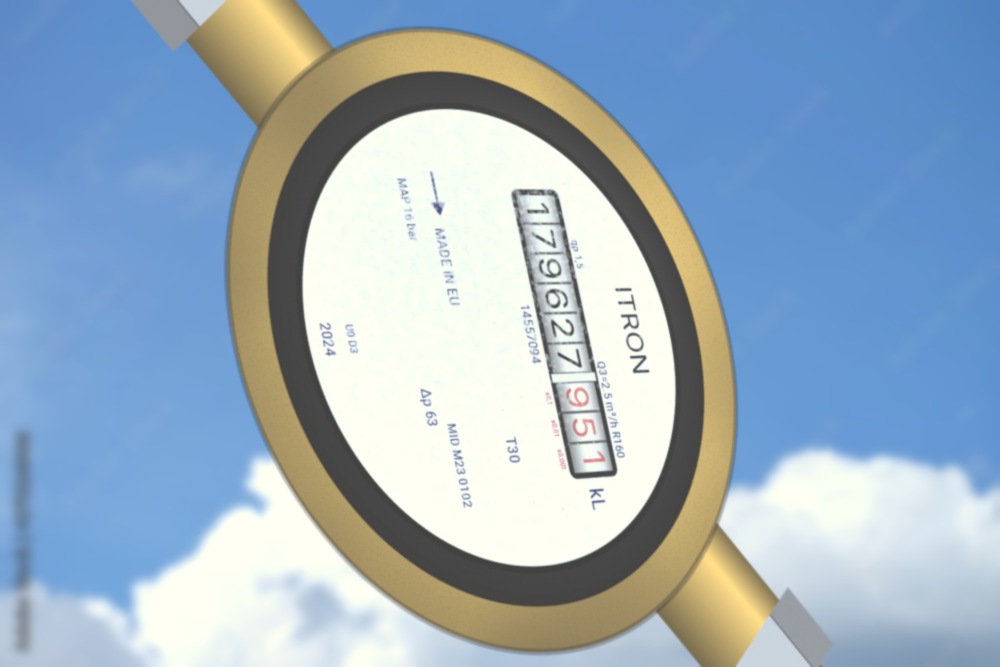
179627.951 kL
